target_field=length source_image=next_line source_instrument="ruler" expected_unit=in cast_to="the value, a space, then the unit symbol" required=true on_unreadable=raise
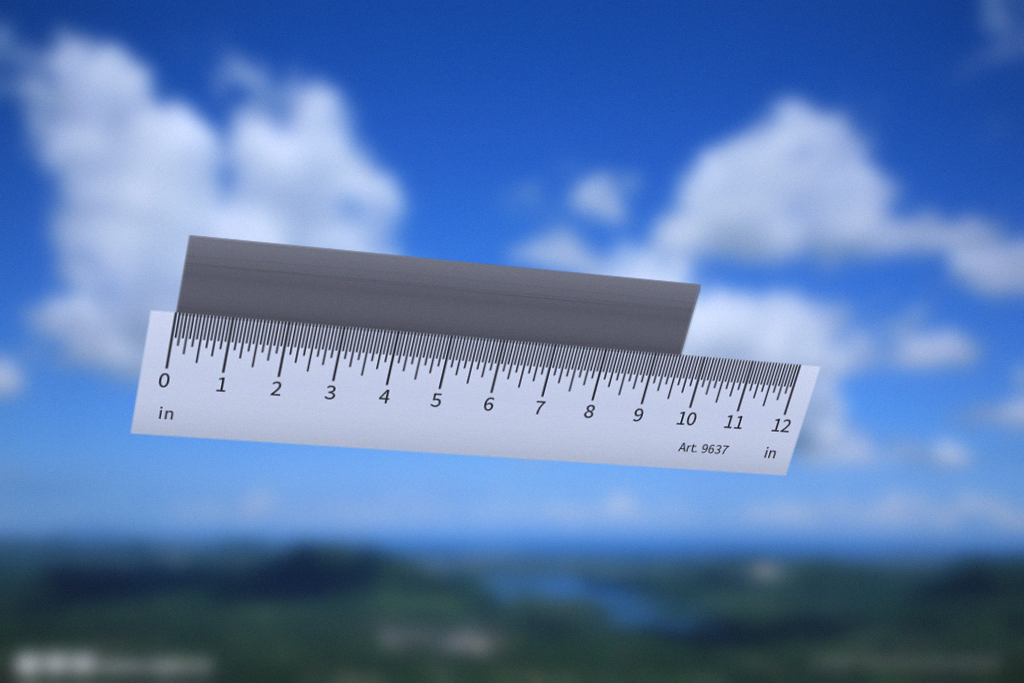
9.5 in
